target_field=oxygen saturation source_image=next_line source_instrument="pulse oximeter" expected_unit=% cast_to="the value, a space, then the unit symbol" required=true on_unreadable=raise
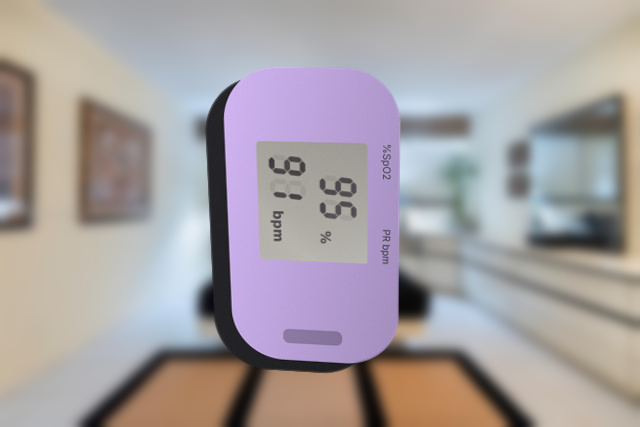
95 %
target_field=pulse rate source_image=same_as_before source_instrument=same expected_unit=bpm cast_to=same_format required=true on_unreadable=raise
91 bpm
